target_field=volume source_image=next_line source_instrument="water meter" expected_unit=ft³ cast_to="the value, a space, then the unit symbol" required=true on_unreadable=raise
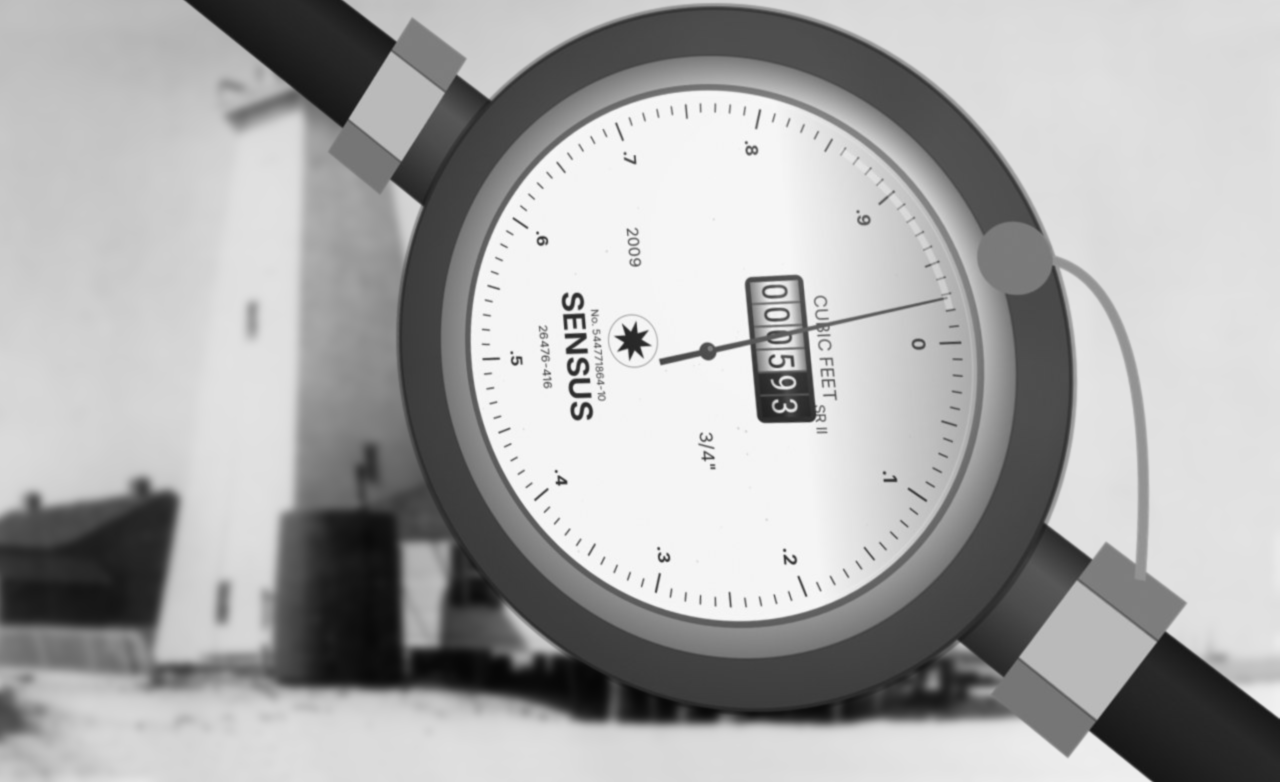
592.97 ft³
